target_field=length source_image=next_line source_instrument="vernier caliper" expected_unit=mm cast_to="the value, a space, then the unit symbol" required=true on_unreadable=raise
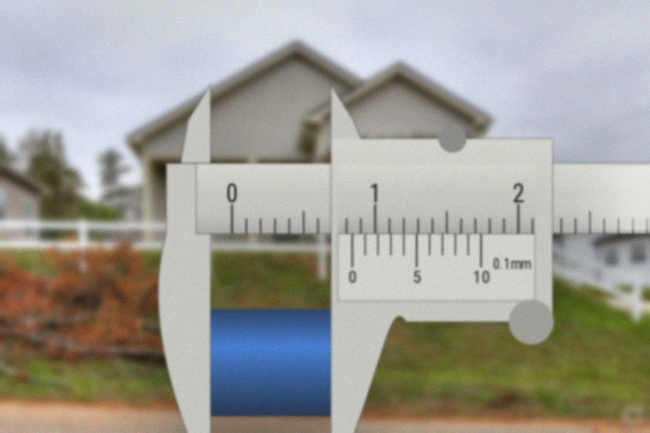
8.4 mm
